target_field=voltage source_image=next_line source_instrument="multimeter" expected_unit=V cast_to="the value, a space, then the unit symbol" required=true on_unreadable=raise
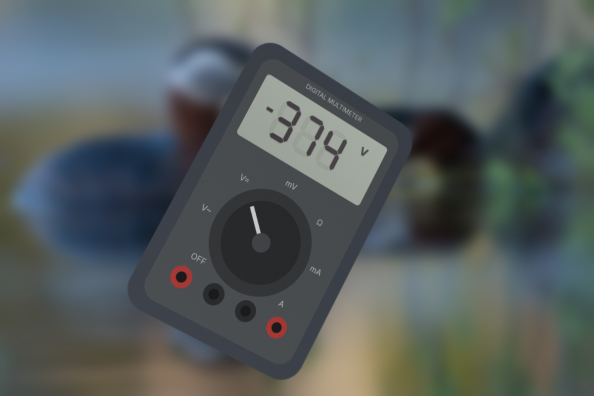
-374 V
